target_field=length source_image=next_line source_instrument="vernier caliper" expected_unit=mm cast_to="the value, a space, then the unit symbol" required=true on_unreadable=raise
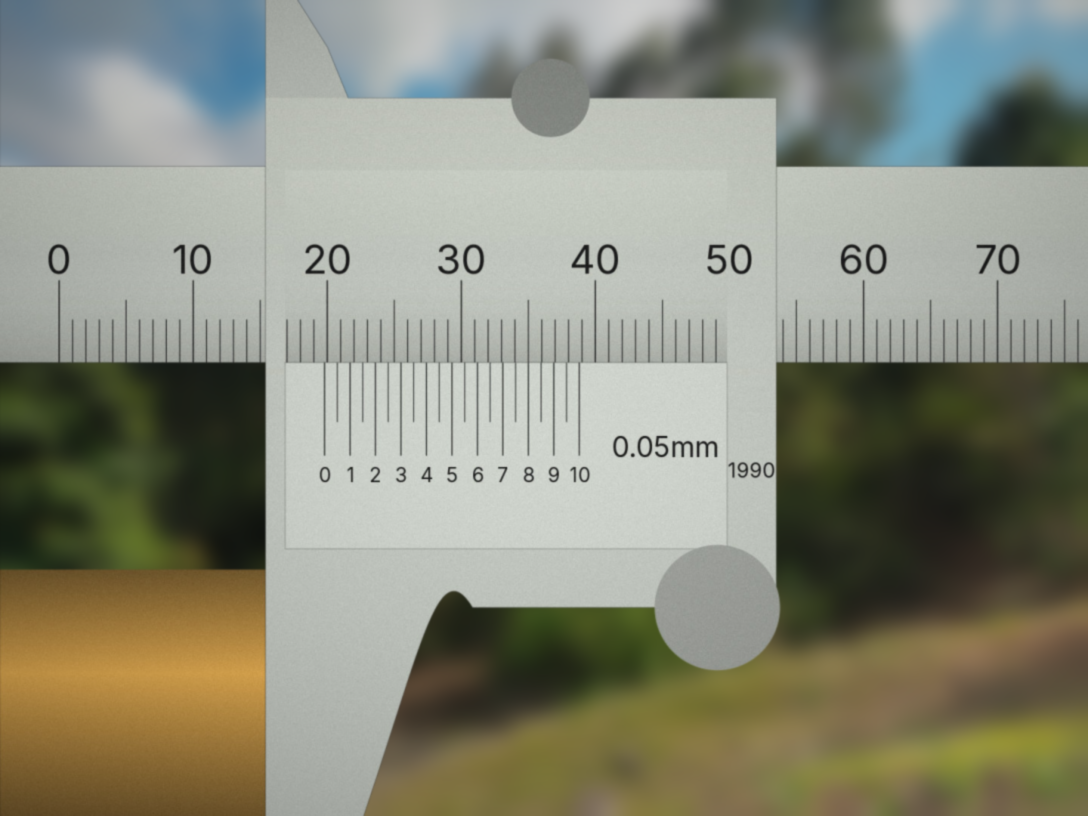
19.8 mm
